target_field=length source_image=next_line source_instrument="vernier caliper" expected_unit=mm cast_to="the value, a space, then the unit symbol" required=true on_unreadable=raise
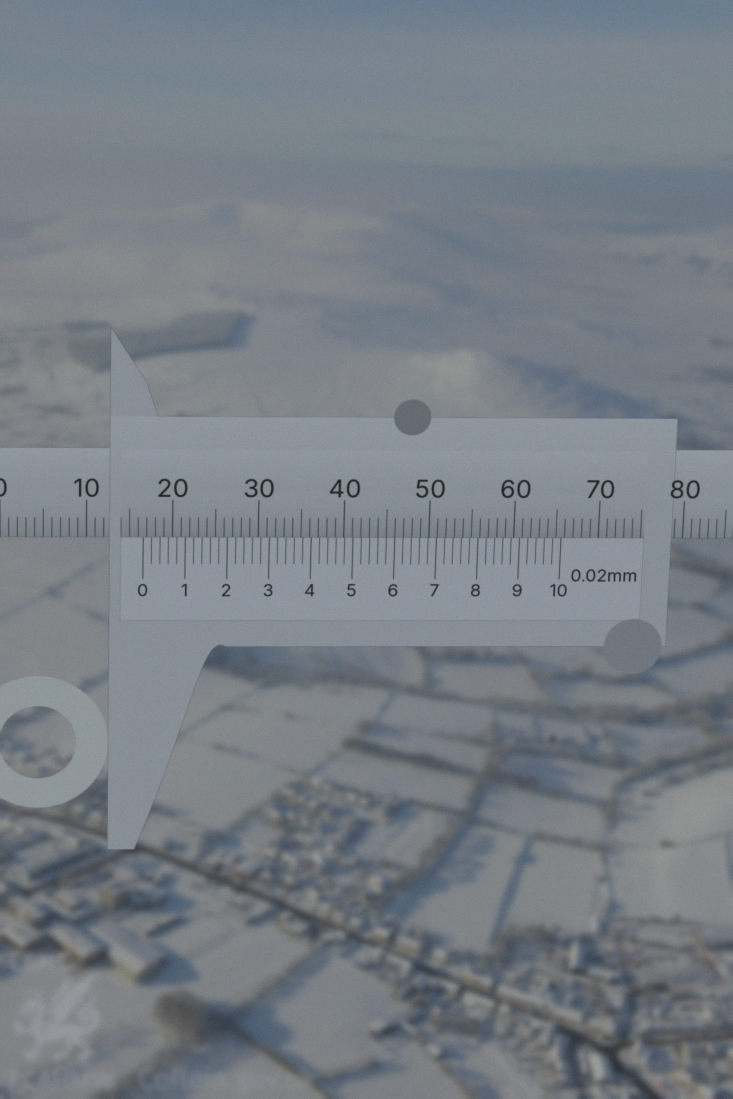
16.6 mm
